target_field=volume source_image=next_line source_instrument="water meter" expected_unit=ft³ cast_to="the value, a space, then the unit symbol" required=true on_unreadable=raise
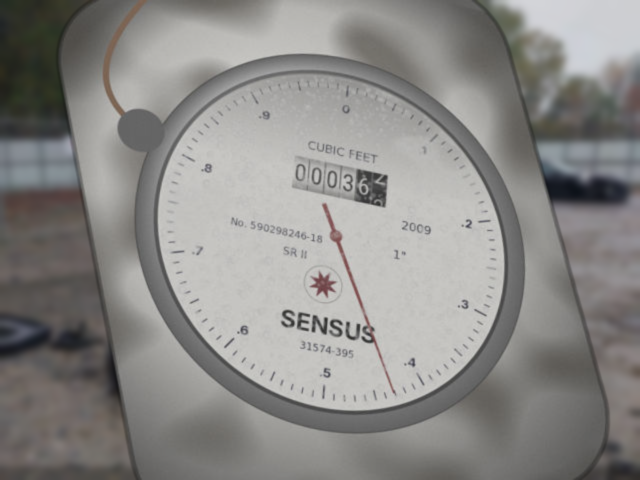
362.43 ft³
